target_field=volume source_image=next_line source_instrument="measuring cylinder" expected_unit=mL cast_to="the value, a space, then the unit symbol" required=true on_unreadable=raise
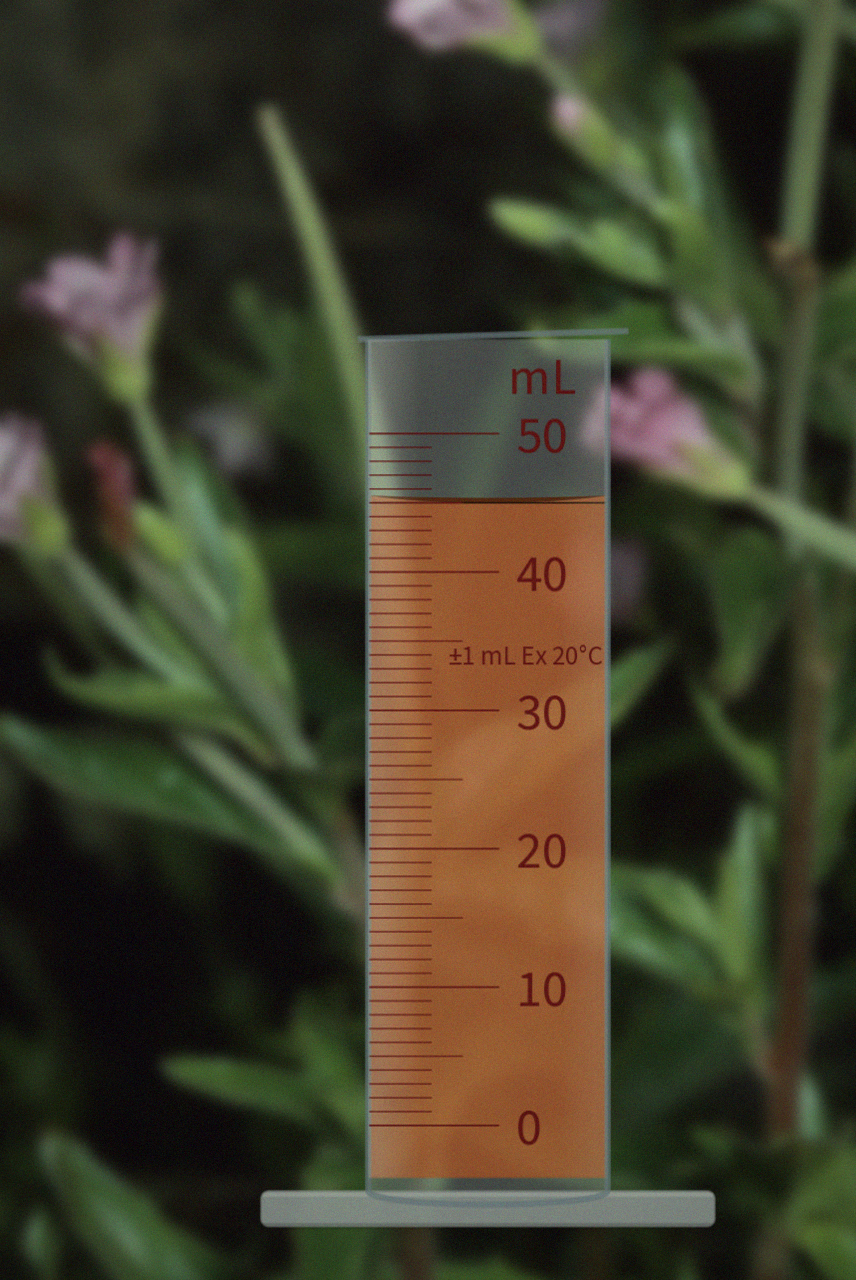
45 mL
